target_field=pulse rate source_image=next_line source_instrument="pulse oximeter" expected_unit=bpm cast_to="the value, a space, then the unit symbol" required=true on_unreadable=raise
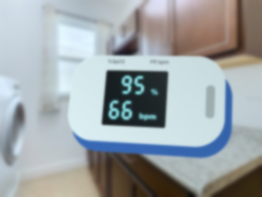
66 bpm
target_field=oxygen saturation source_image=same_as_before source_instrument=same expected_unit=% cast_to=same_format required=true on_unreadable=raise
95 %
